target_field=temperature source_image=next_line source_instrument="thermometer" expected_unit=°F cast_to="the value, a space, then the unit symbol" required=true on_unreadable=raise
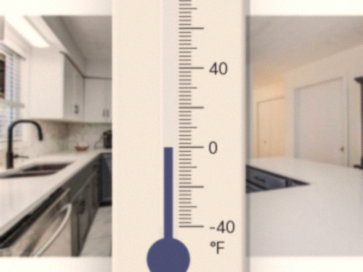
0 °F
